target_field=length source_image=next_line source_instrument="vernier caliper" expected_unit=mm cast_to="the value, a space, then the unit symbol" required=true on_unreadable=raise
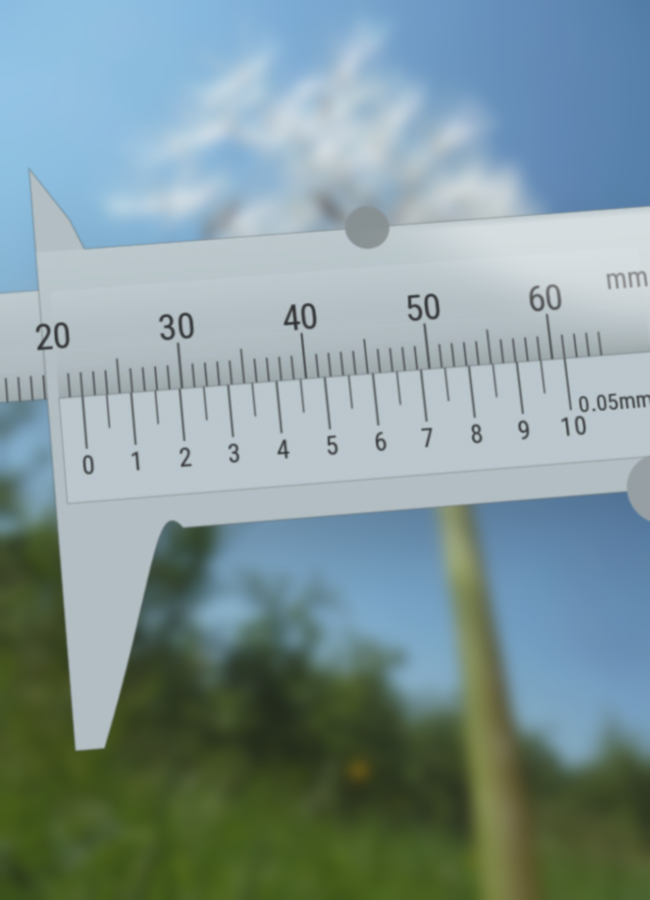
22.0 mm
